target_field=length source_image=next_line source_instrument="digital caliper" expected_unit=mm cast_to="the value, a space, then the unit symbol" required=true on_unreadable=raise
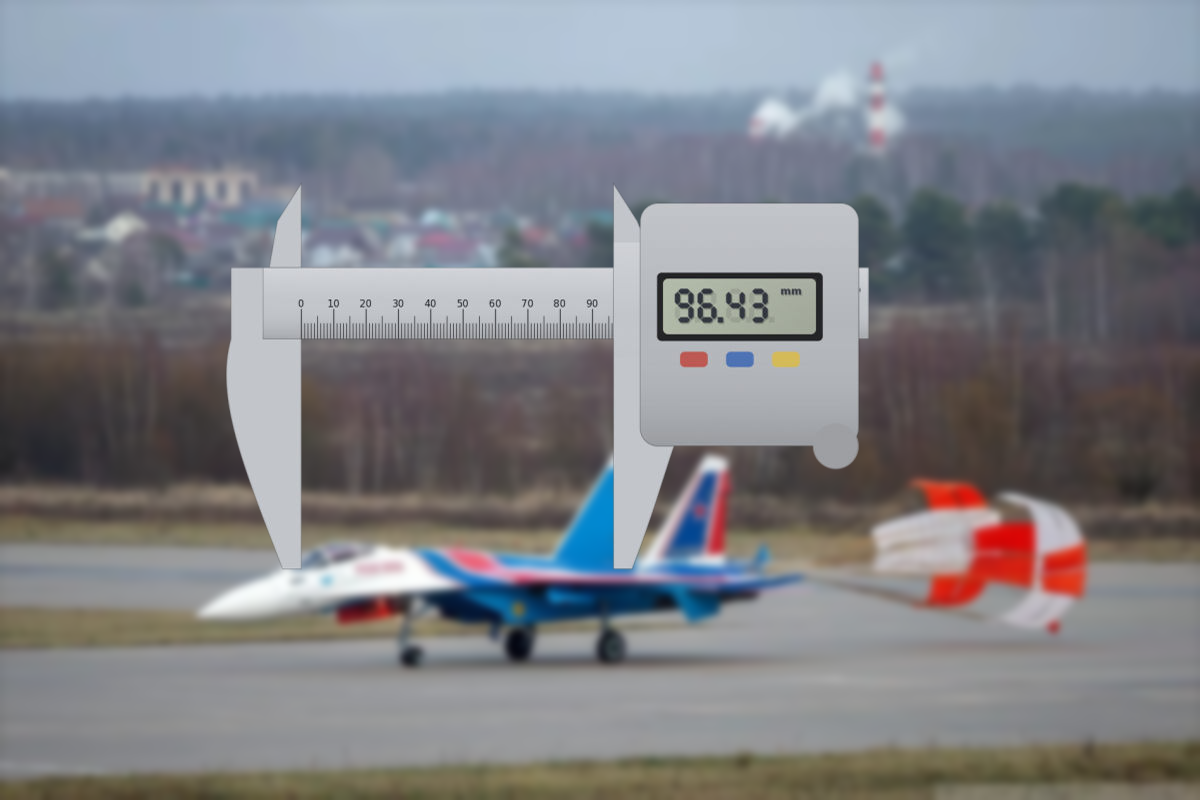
96.43 mm
